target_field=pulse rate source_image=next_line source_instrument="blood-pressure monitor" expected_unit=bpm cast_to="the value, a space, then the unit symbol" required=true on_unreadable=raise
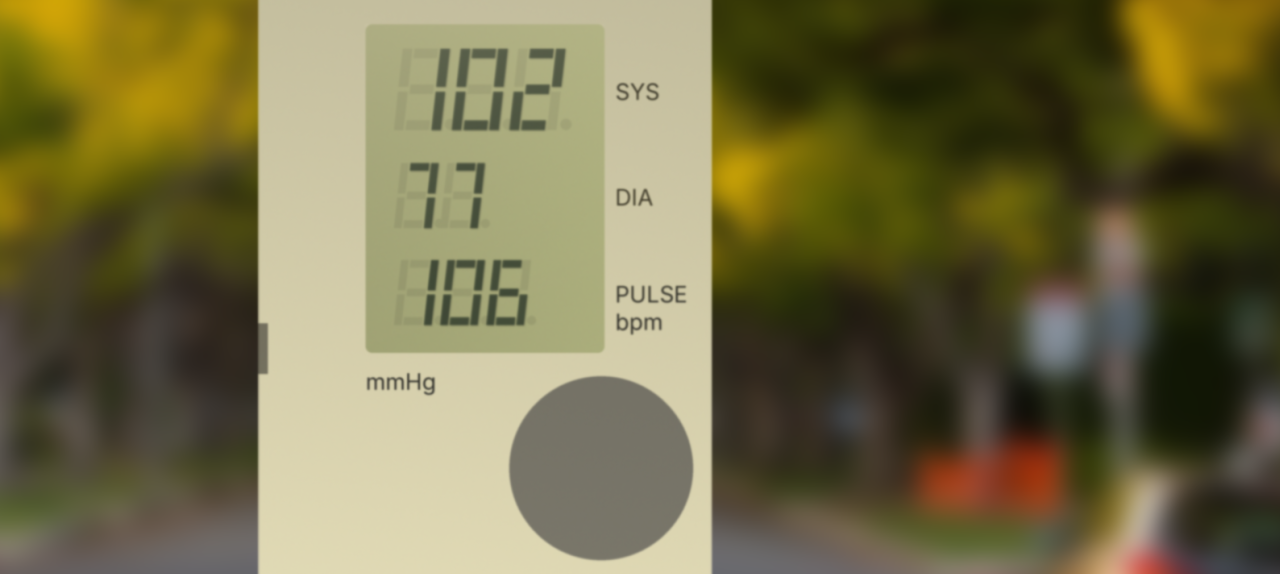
106 bpm
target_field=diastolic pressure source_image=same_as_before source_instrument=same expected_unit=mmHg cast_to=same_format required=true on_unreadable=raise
77 mmHg
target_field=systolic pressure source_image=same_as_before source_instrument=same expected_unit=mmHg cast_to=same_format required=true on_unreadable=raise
102 mmHg
